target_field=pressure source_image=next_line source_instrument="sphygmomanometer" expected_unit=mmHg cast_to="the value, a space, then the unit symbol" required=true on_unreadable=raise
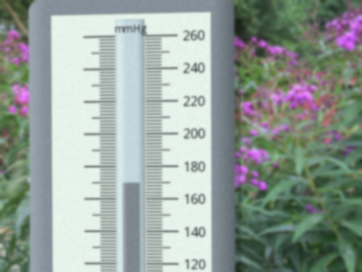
170 mmHg
